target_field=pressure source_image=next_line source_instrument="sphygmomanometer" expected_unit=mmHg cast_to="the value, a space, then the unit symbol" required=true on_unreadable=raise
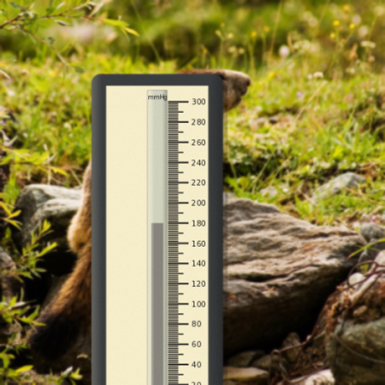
180 mmHg
